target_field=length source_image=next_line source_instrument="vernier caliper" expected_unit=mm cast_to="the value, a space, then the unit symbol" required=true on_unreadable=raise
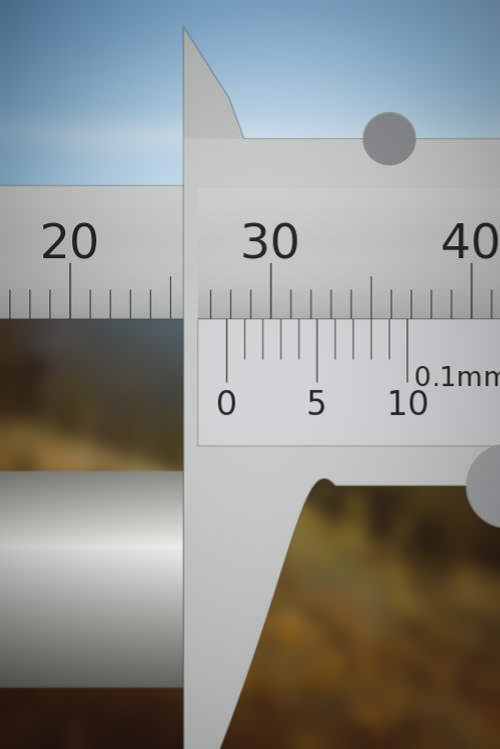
27.8 mm
